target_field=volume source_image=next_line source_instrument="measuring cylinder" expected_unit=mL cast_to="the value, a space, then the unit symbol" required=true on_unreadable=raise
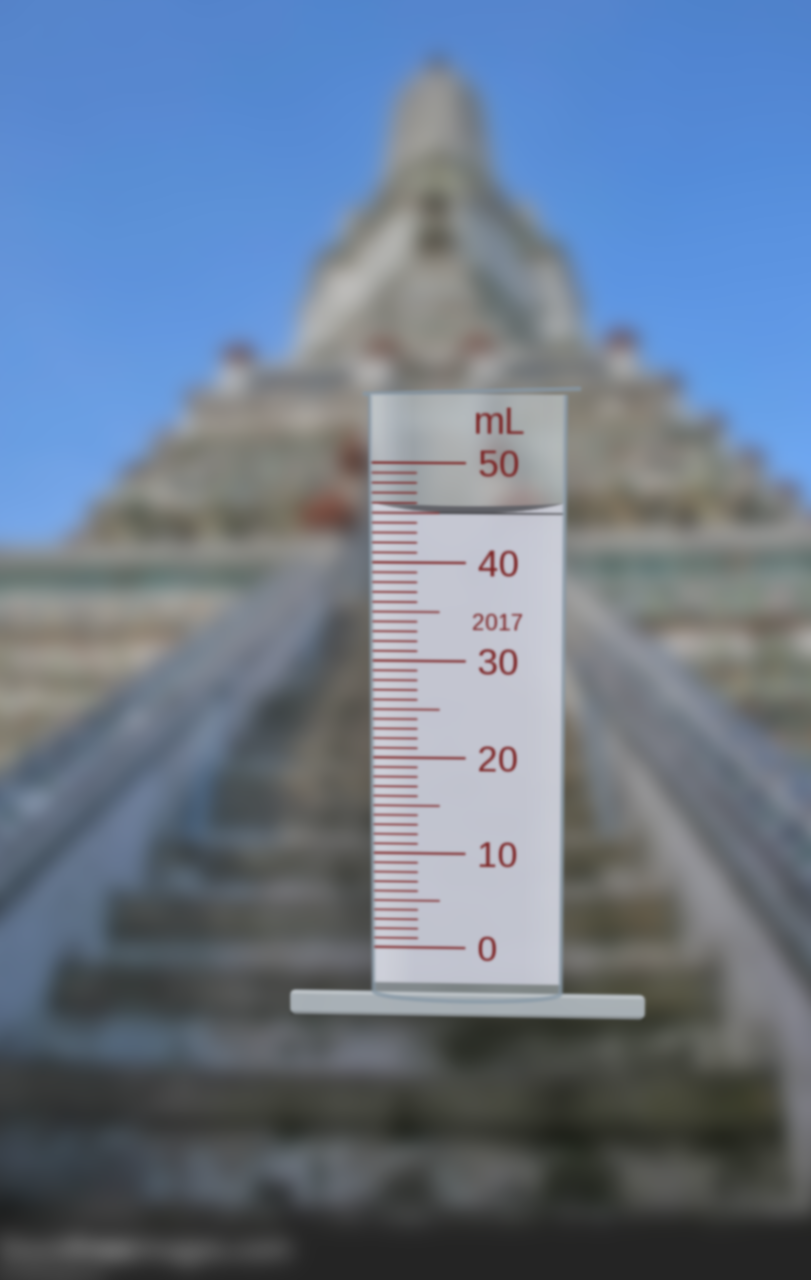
45 mL
